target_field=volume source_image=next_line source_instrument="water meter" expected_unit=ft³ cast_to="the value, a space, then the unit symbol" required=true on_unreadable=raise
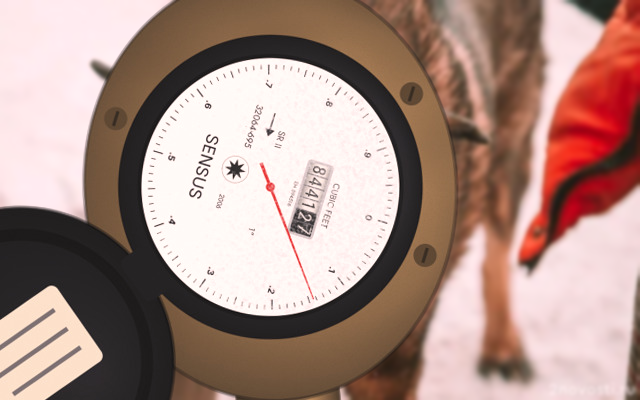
844127.14 ft³
